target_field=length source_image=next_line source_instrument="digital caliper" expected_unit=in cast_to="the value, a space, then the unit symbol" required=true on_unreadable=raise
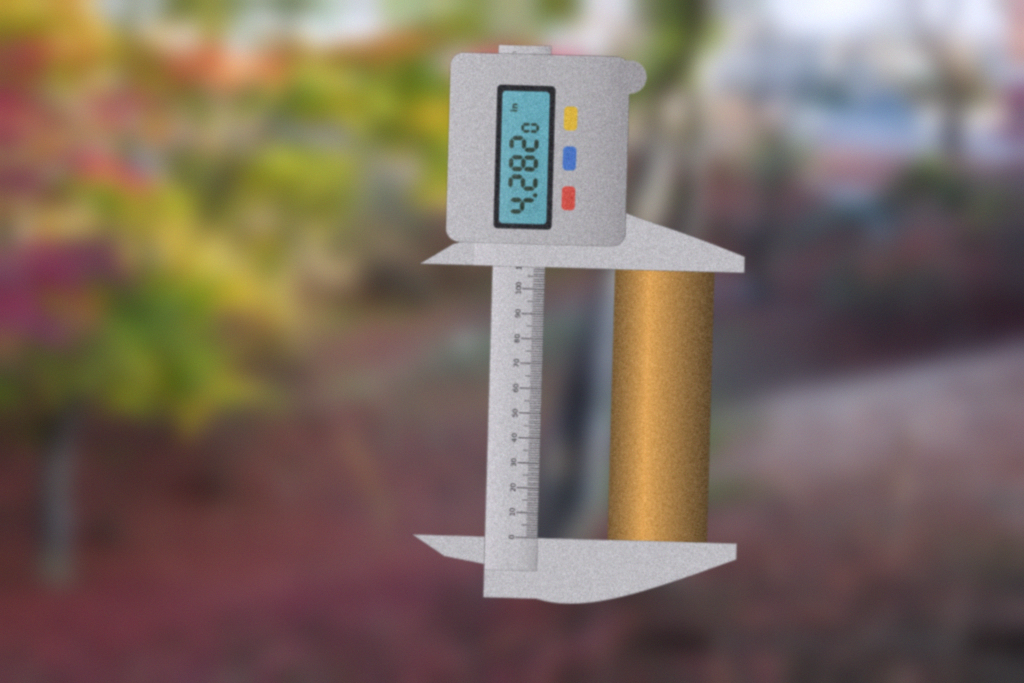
4.2820 in
